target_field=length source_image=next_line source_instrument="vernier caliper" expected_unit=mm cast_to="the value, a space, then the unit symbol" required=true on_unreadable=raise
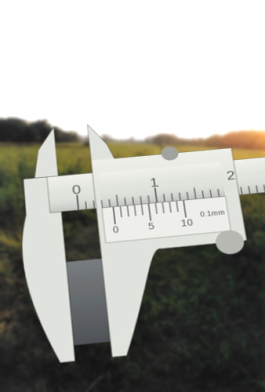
4.4 mm
